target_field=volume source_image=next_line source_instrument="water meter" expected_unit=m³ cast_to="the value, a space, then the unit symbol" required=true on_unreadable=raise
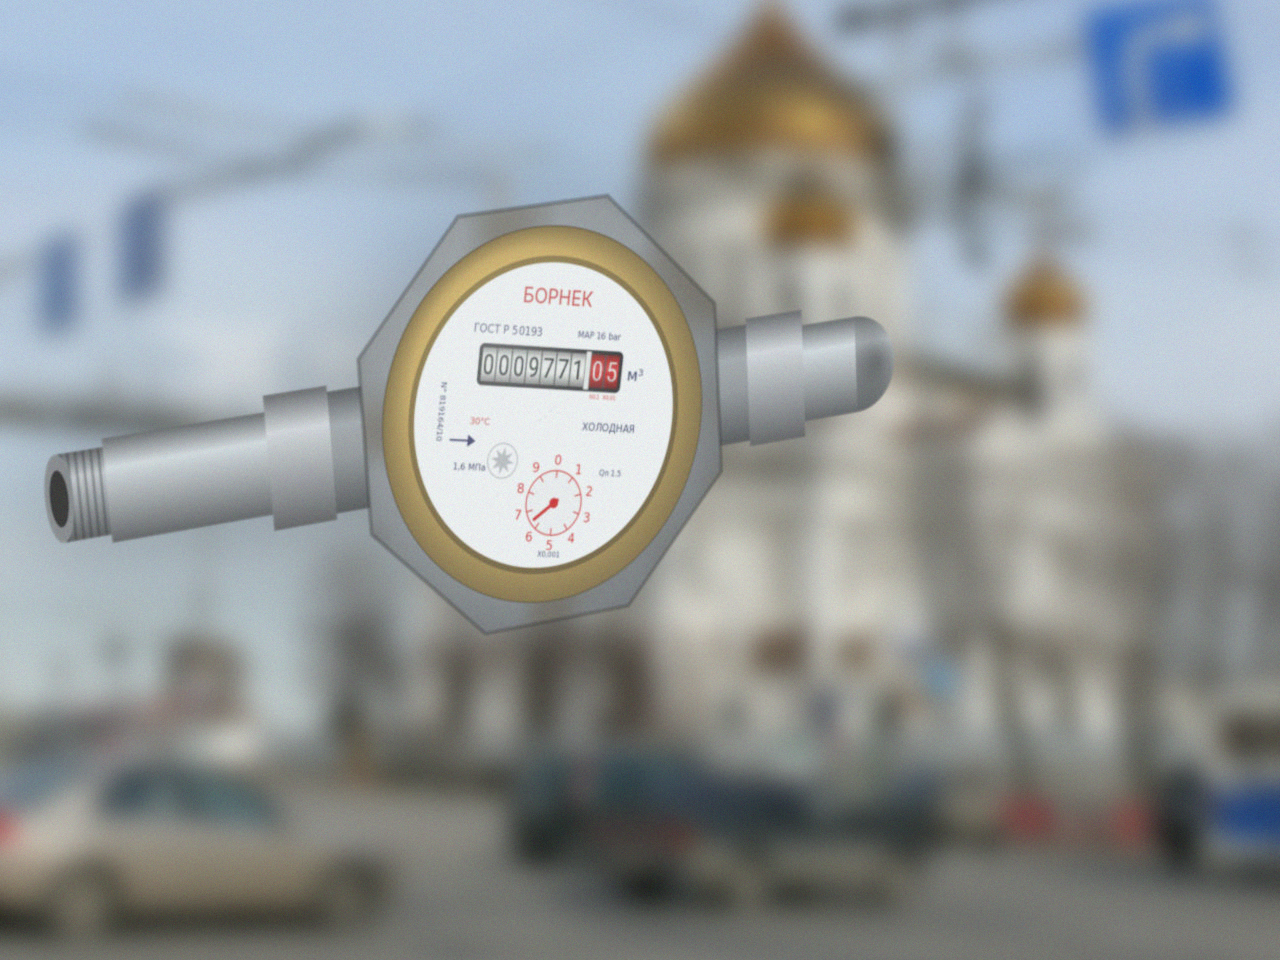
9771.056 m³
